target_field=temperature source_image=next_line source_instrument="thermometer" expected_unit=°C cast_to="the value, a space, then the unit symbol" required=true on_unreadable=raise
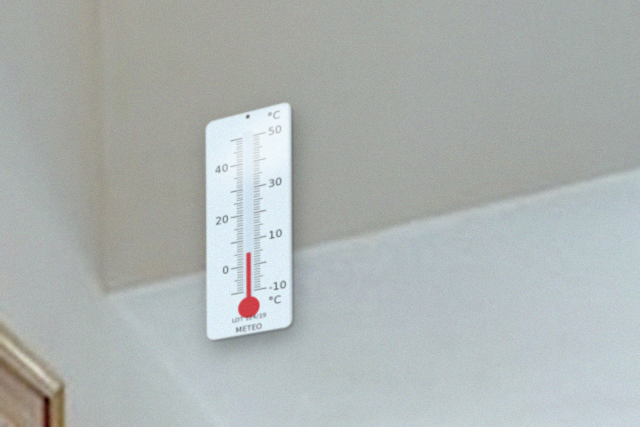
5 °C
